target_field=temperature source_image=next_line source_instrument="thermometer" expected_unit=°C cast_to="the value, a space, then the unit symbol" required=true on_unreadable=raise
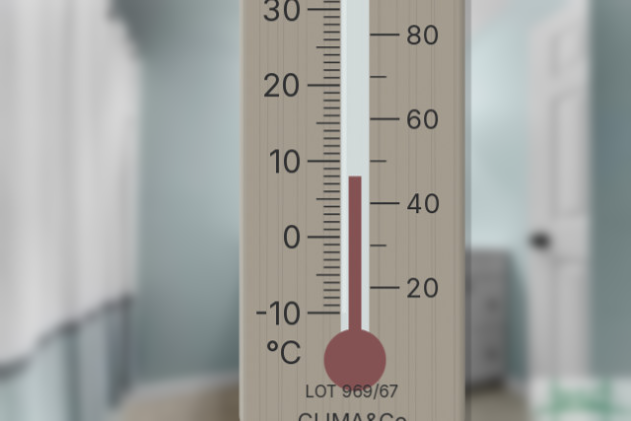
8 °C
